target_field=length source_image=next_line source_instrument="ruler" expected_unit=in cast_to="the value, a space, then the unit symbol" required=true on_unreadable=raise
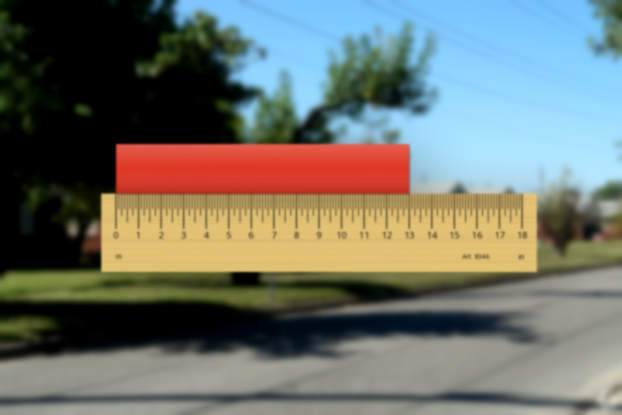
13 in
